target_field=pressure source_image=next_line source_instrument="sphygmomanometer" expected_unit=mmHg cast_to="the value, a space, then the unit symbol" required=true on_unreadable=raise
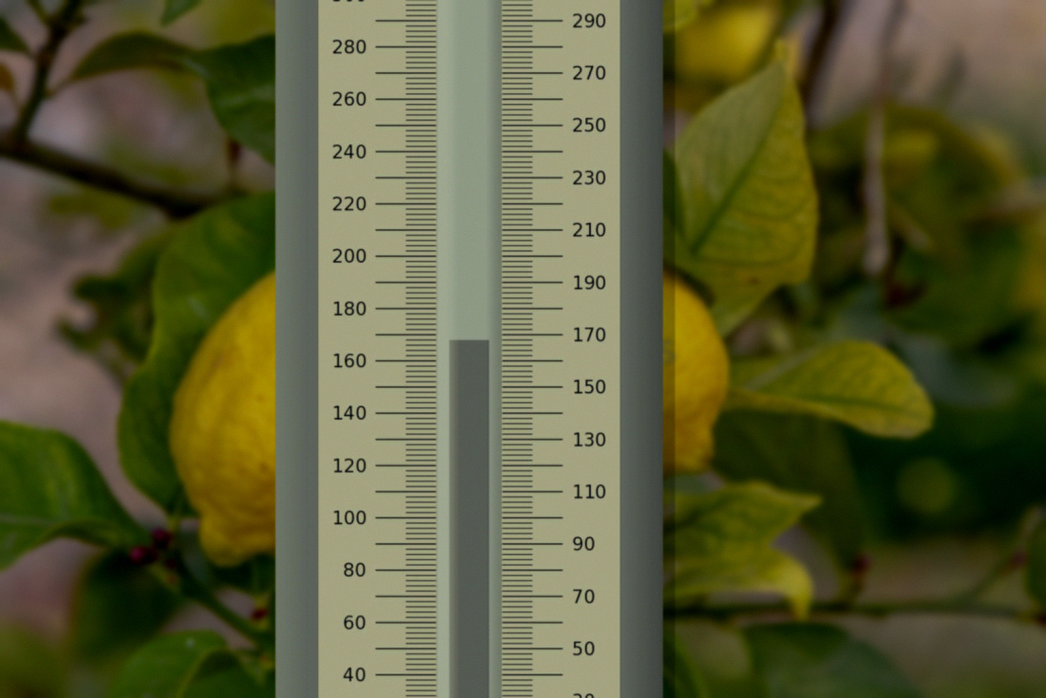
168 mmHg
